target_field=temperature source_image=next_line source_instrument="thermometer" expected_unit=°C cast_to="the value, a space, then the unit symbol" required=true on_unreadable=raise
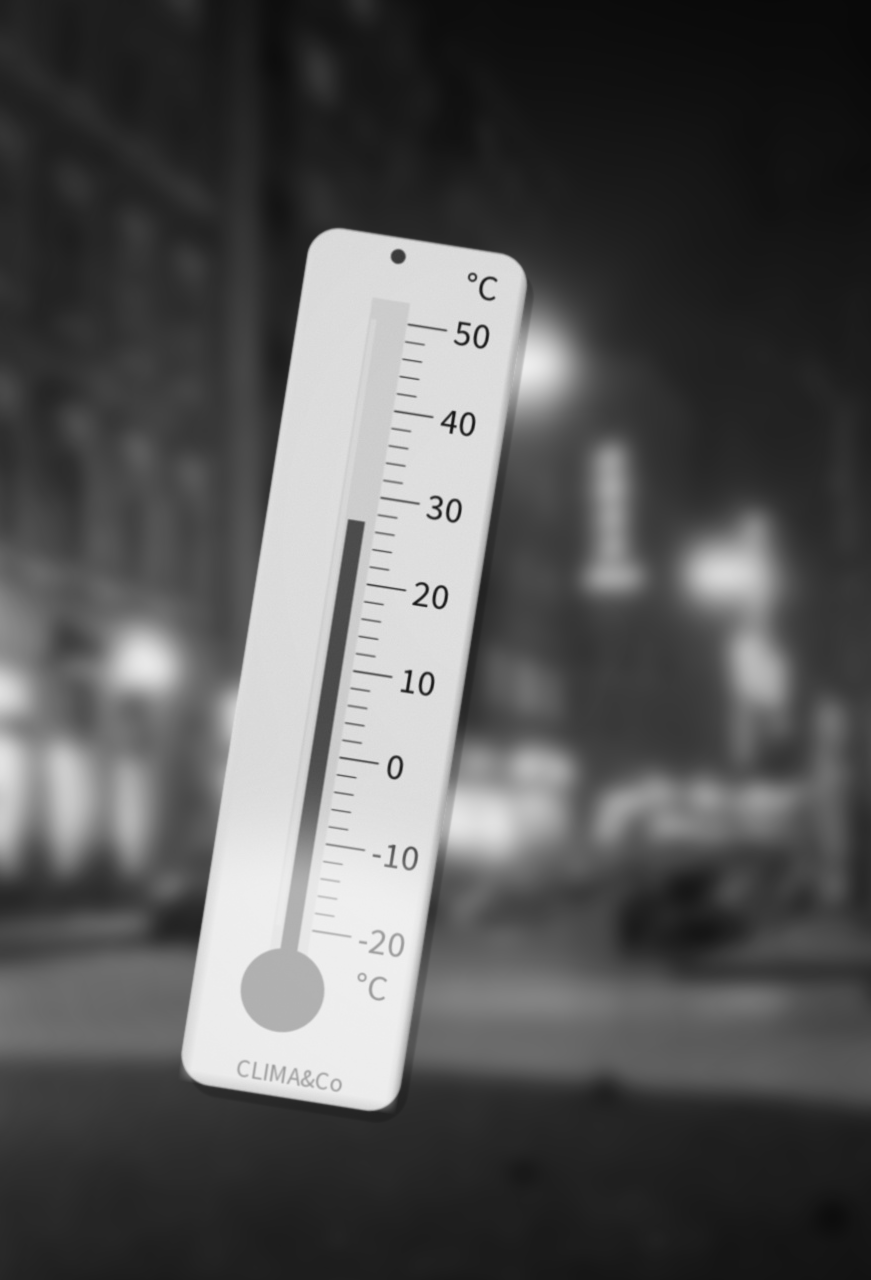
27 °C
